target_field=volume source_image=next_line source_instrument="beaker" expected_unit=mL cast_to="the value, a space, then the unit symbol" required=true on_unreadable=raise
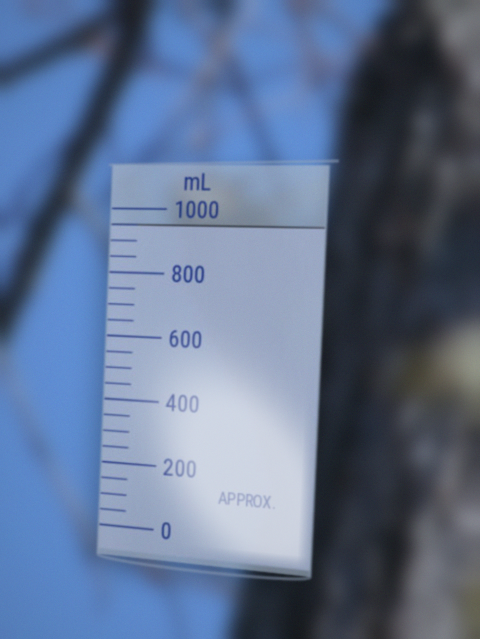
950 mL
